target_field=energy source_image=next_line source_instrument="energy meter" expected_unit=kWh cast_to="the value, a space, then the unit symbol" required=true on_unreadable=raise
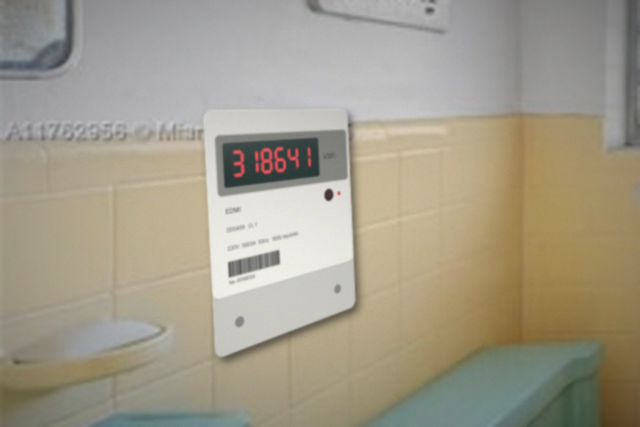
318641 kWh
